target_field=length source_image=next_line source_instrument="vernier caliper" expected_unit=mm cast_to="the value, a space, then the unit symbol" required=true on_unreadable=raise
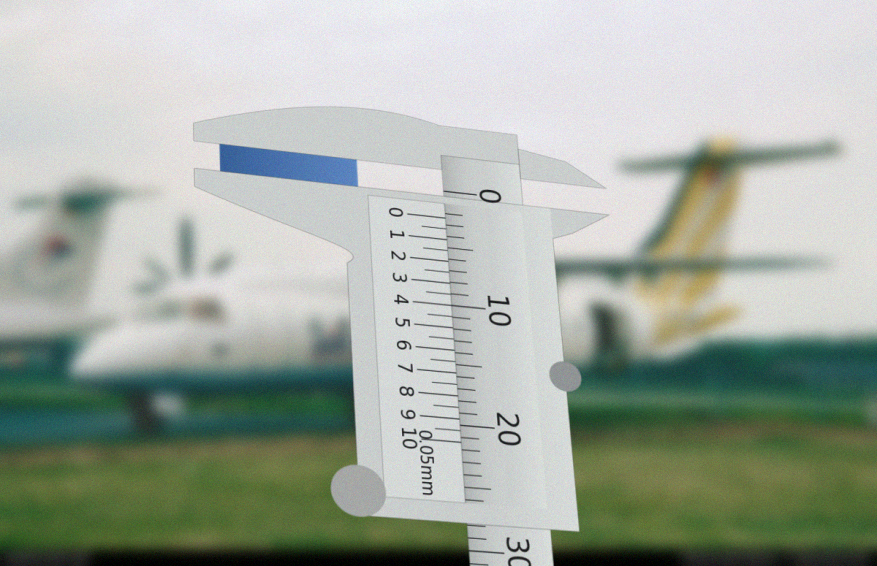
2.4 mm
